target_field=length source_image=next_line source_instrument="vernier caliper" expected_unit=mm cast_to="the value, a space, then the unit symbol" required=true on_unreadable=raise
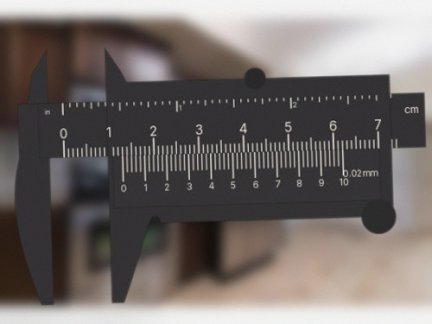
13.0 mm
